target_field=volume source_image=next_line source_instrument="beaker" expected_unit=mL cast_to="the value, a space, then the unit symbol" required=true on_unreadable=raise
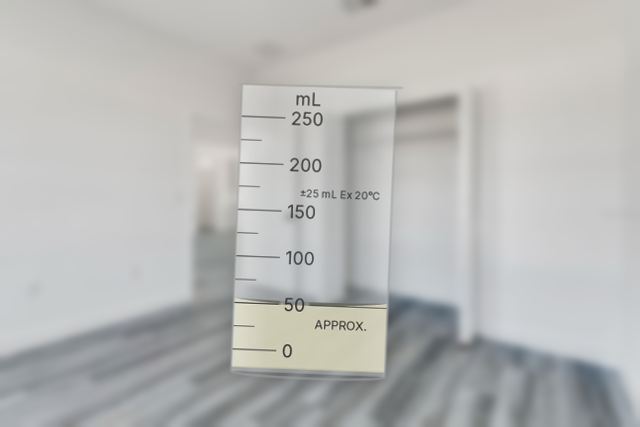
50 mL
